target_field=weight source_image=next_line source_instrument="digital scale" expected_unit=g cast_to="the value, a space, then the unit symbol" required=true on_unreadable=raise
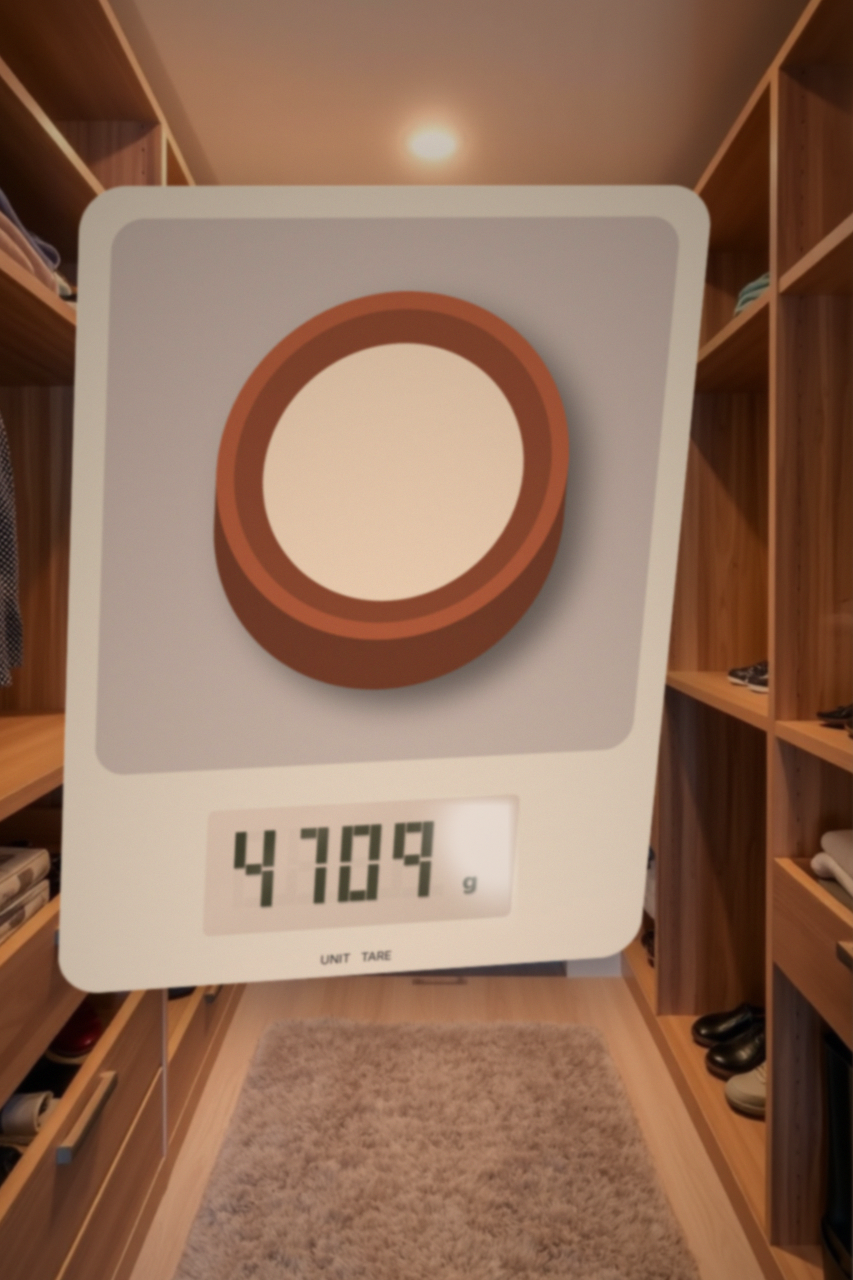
4709 g
